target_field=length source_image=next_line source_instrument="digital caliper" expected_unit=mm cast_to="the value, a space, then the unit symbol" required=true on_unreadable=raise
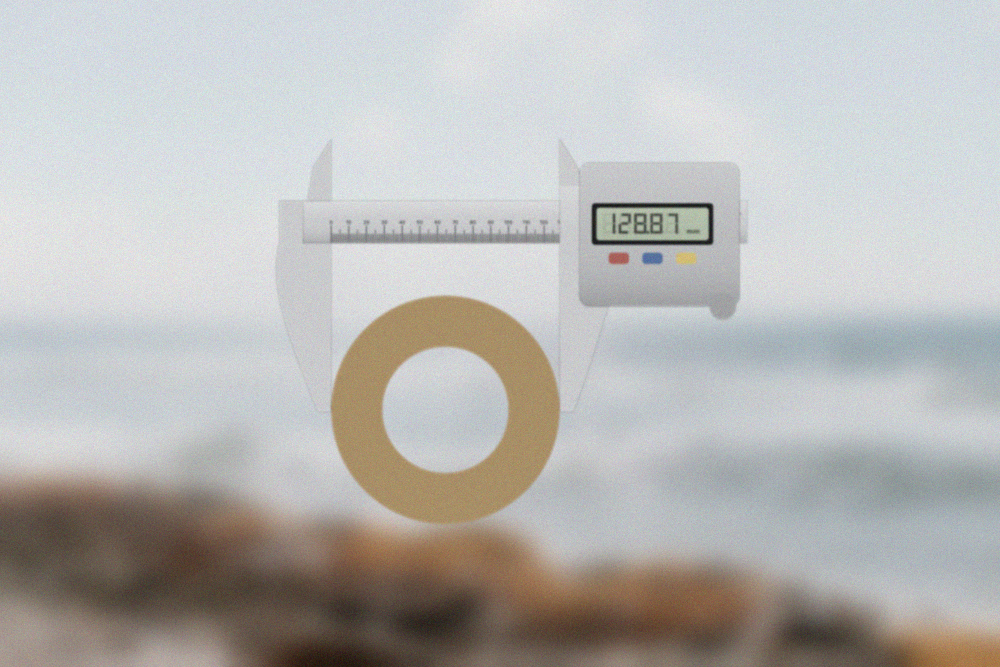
128.87 mm
